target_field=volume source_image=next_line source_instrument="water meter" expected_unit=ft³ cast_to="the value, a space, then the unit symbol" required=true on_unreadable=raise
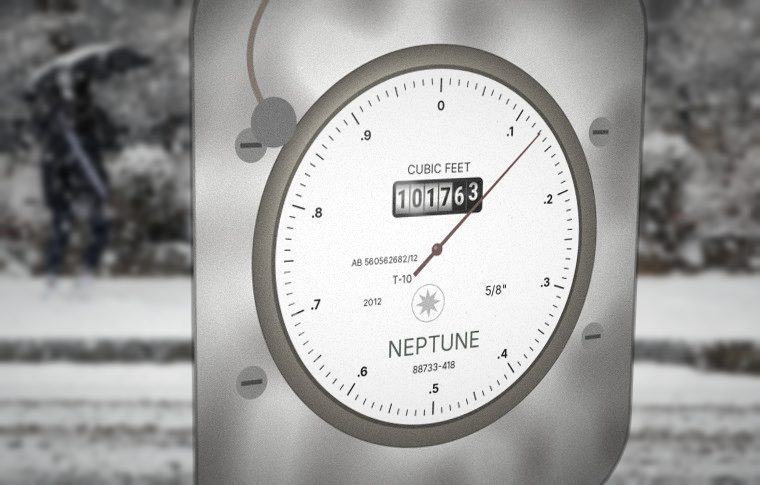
101763.13 ft³
